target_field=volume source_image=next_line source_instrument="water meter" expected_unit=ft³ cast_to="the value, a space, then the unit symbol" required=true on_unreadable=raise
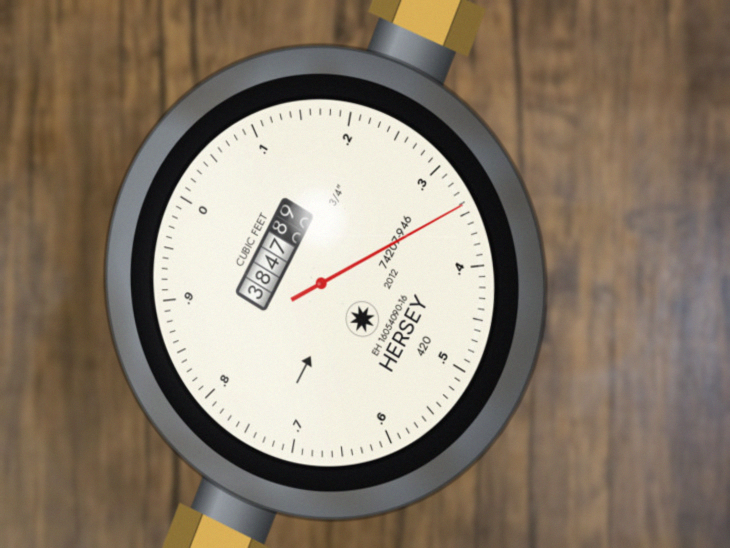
384789.34 ft³
